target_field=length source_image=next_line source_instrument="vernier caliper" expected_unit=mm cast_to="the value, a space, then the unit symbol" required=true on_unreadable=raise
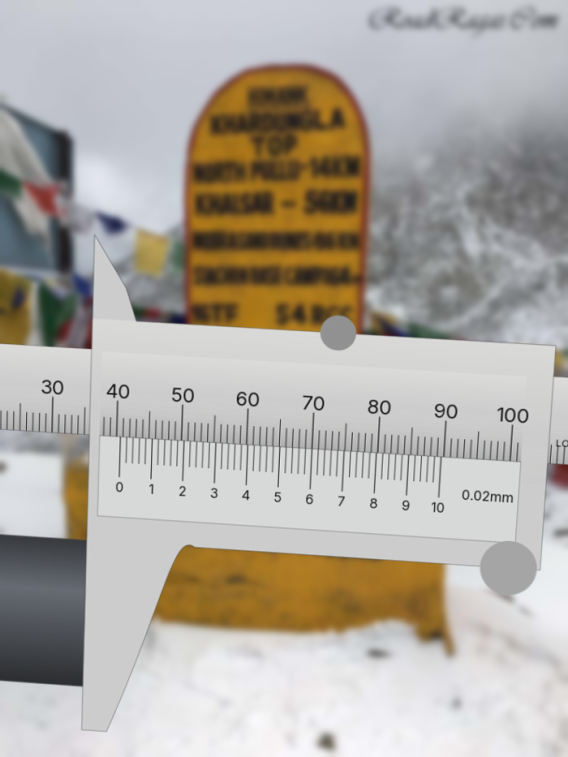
40.6 mm
